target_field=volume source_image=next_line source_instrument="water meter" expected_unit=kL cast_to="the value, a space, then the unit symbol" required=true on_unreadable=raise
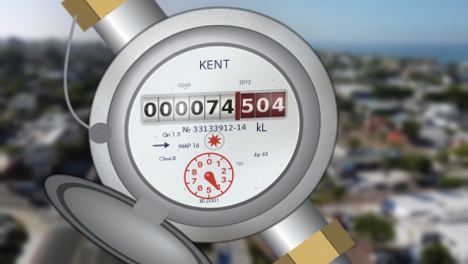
74.5044 kL
